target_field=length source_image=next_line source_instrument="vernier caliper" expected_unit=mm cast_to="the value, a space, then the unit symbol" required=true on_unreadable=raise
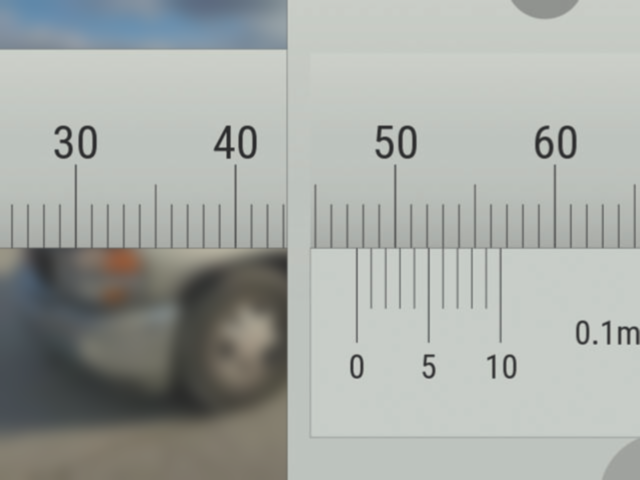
47.6 mm
